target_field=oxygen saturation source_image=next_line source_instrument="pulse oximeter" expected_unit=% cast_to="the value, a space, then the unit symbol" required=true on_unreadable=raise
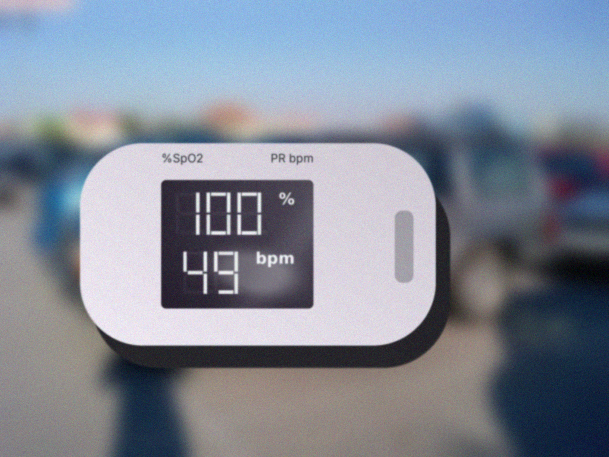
100 %
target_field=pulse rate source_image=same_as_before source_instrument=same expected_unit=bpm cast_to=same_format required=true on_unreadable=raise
49 bpm
